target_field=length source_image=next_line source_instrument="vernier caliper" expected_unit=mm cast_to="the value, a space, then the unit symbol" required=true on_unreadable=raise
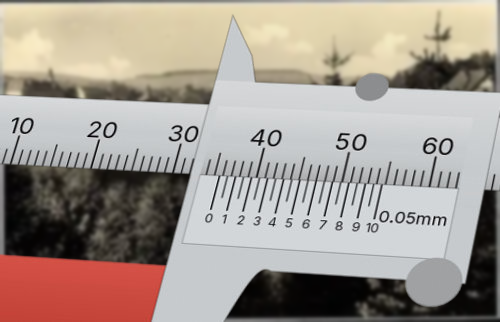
35.6 mm
